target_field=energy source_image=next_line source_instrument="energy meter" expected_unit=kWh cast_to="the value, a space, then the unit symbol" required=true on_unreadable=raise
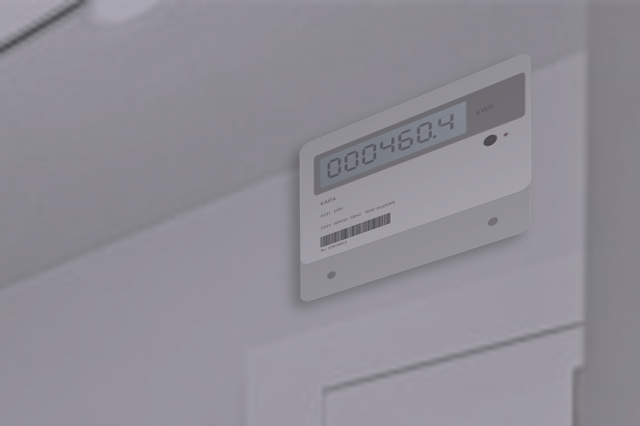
460.4 kWh
